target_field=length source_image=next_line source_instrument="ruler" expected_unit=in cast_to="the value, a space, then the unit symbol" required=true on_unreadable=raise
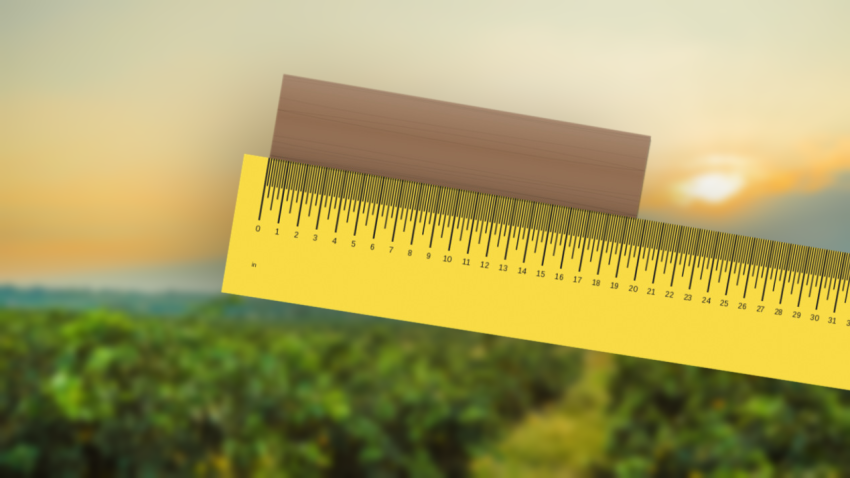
19.5 in
